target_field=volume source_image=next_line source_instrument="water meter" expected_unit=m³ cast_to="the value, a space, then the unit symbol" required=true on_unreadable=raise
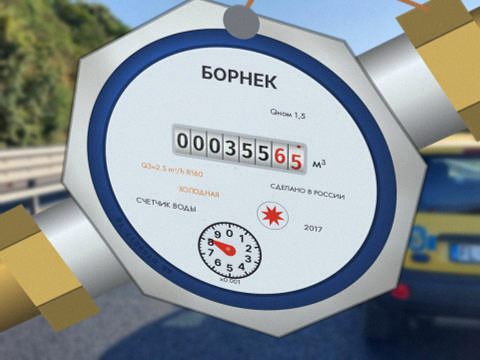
355.648 m³
